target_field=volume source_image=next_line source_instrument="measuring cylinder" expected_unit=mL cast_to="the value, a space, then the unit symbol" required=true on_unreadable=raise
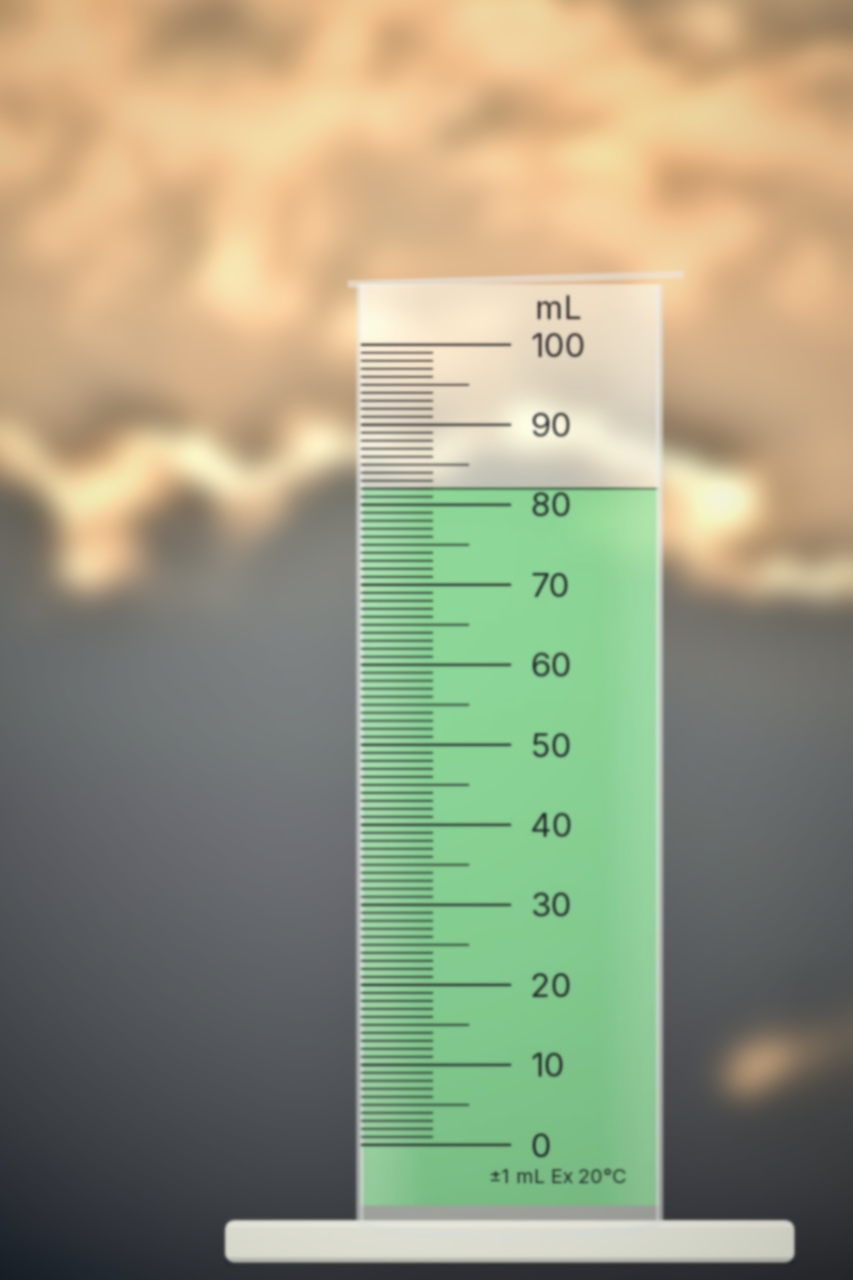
82 mL
